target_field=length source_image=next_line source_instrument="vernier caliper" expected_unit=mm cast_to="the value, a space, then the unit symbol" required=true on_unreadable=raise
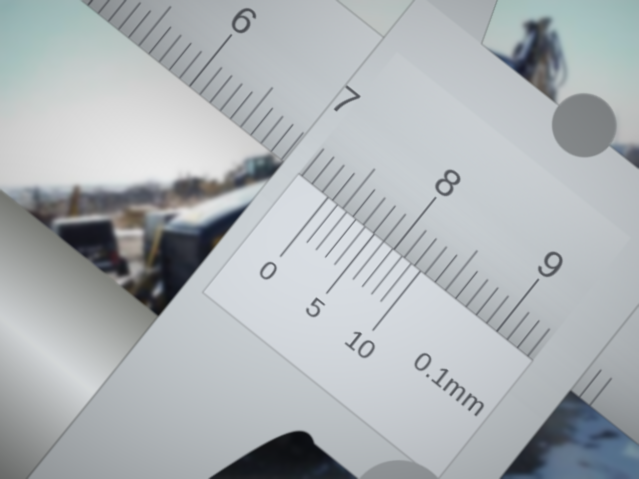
73.6 mm
